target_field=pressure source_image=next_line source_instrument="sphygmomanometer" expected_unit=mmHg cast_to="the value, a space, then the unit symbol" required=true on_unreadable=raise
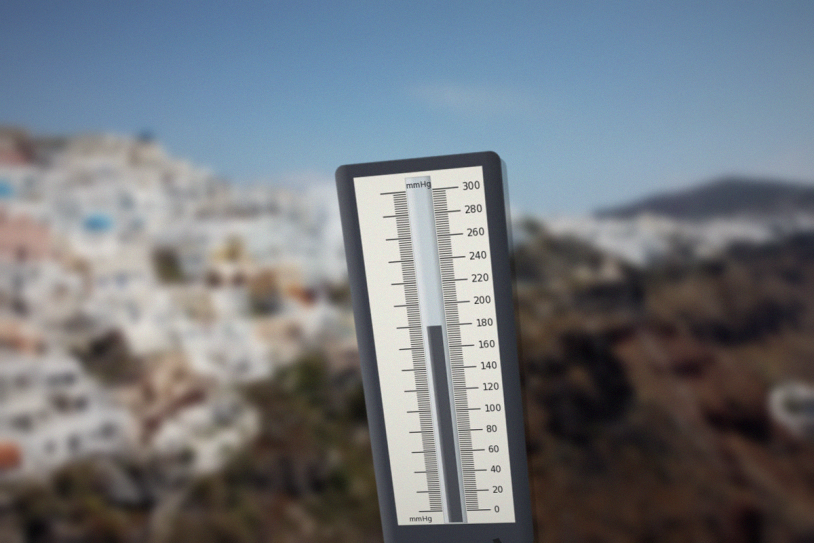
180 mmHg
